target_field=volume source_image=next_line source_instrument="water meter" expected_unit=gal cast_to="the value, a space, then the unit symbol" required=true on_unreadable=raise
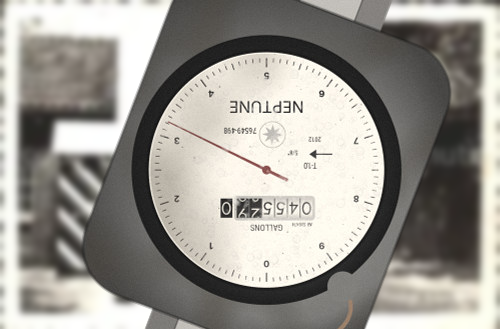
455293.2 gal
